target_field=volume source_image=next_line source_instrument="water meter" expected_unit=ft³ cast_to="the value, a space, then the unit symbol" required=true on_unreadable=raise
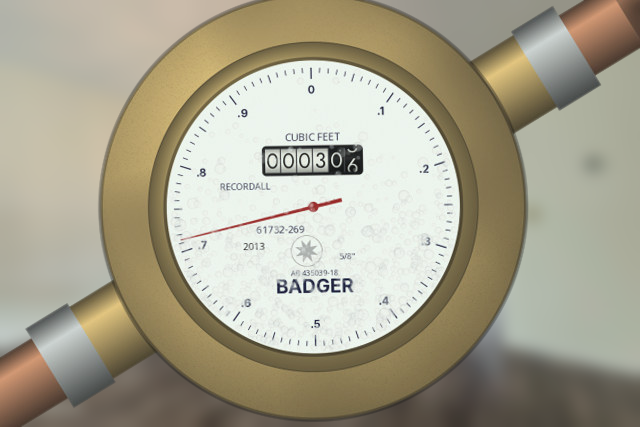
305.71 ft³
